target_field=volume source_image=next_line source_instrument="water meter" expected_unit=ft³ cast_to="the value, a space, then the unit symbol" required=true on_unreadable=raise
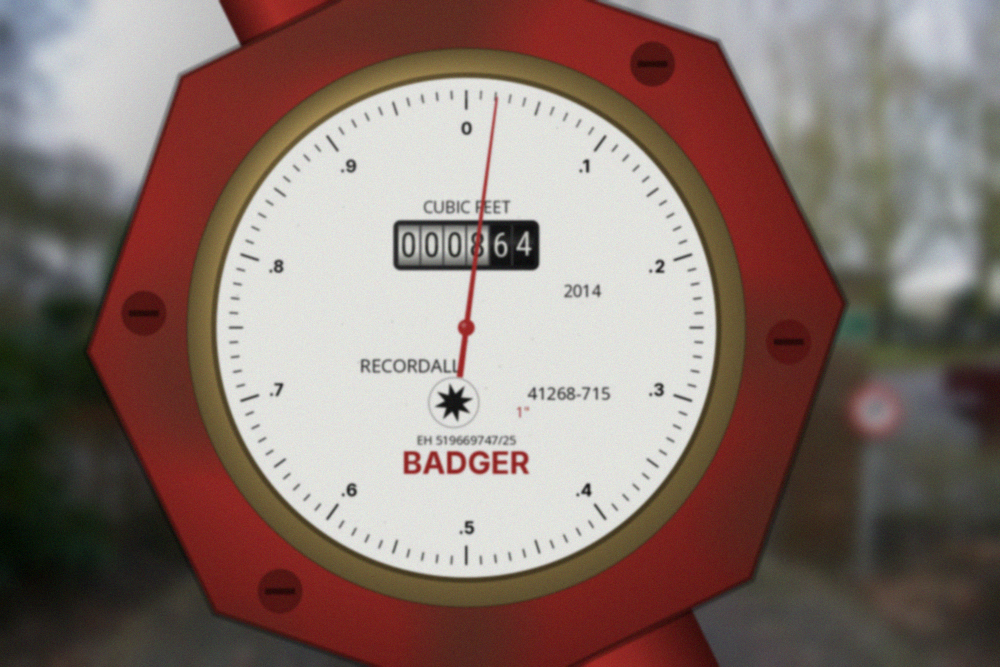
864.02 ft³
